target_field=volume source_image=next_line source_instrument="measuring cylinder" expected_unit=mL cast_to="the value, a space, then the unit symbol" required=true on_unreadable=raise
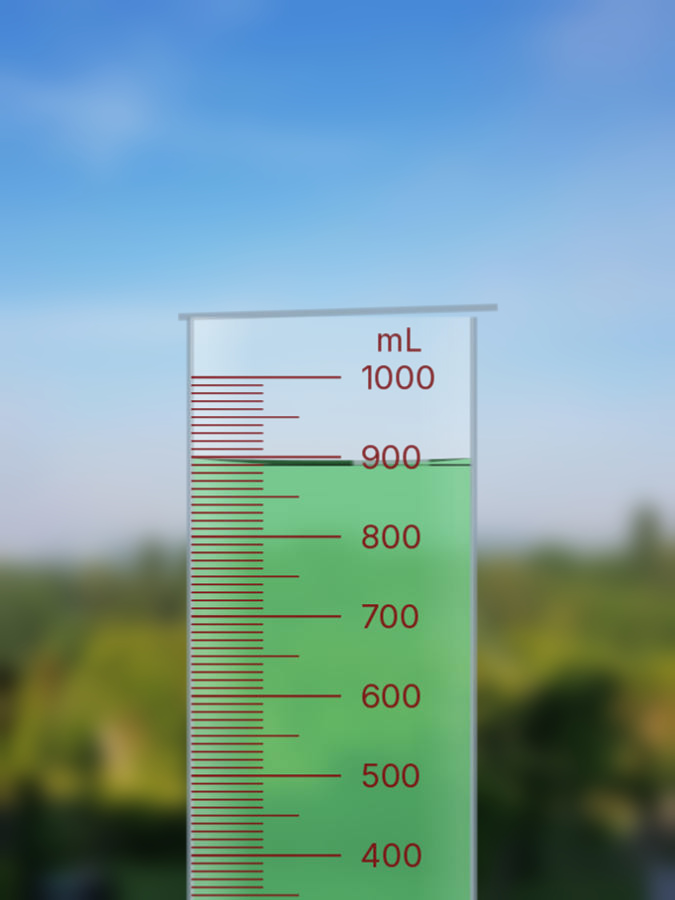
890 mL
